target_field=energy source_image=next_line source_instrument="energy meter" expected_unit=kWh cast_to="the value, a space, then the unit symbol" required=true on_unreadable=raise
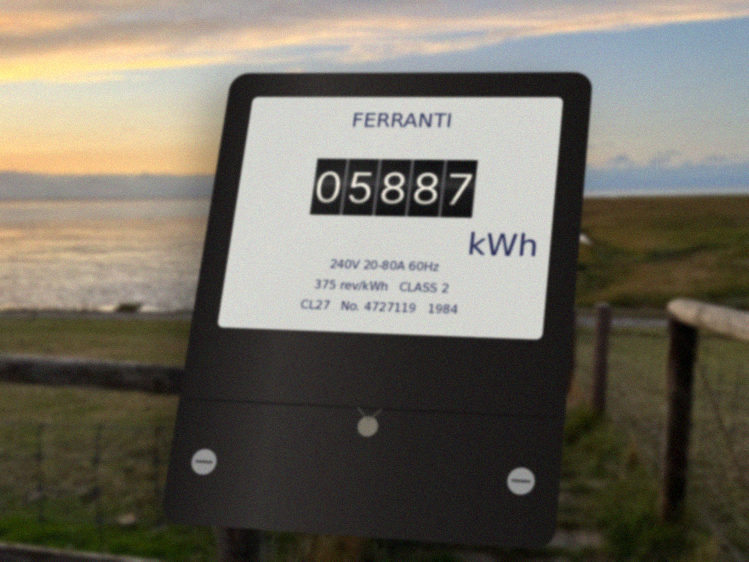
5887 kWh
